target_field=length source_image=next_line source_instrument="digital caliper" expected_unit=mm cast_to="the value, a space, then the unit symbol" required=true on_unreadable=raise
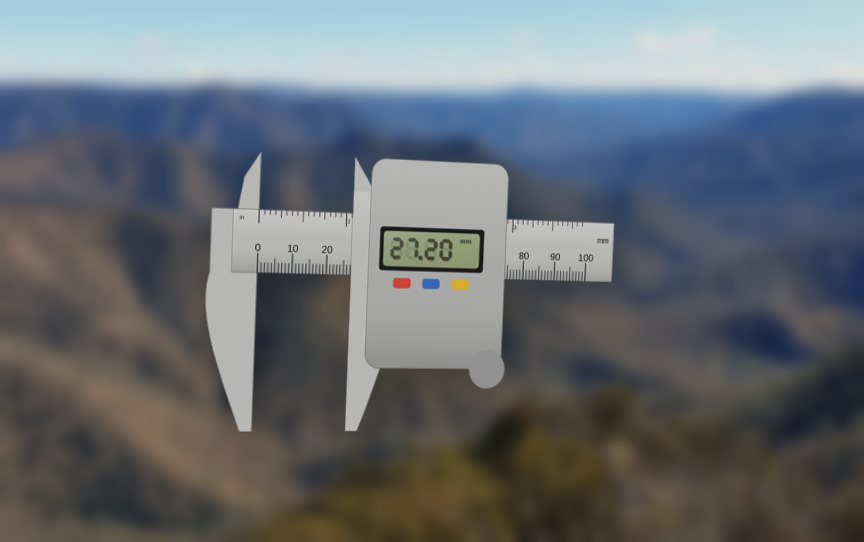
27.20 mm
